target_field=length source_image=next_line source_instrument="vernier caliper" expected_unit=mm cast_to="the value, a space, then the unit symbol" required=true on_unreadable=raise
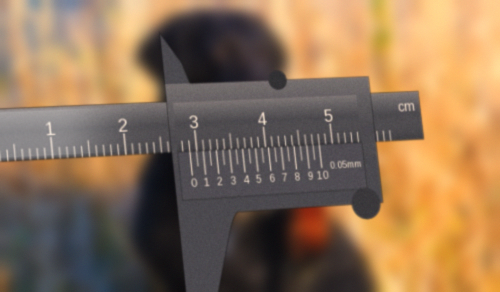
29.0 mm
